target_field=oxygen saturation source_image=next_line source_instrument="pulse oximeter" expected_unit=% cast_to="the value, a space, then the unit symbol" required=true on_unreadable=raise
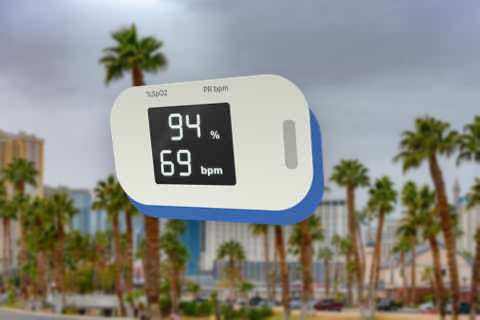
94 %
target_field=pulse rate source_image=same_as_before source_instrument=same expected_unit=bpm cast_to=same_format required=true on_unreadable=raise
69 bpm
